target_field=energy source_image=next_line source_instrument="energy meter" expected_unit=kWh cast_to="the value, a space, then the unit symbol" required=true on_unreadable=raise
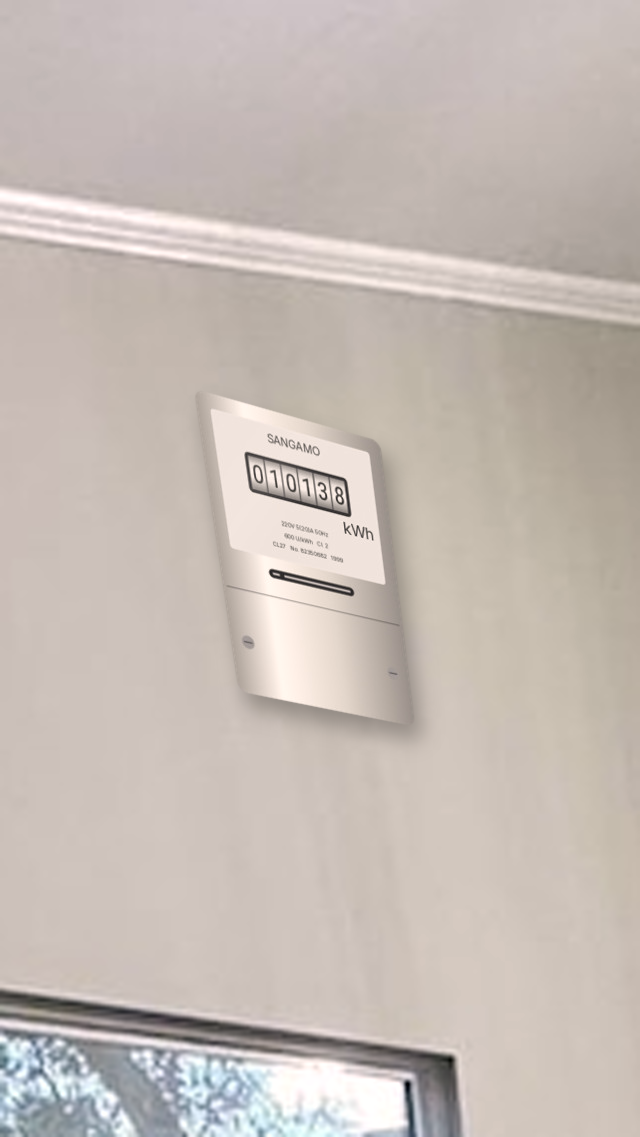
10138 kWh
